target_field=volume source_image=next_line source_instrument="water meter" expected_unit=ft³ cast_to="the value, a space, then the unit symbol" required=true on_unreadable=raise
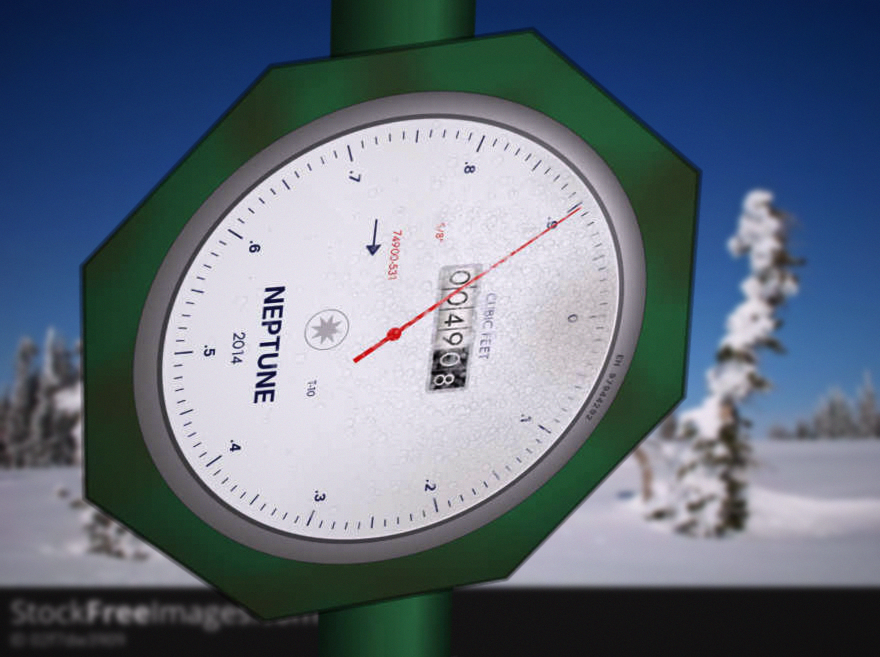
4907.90 ft³
